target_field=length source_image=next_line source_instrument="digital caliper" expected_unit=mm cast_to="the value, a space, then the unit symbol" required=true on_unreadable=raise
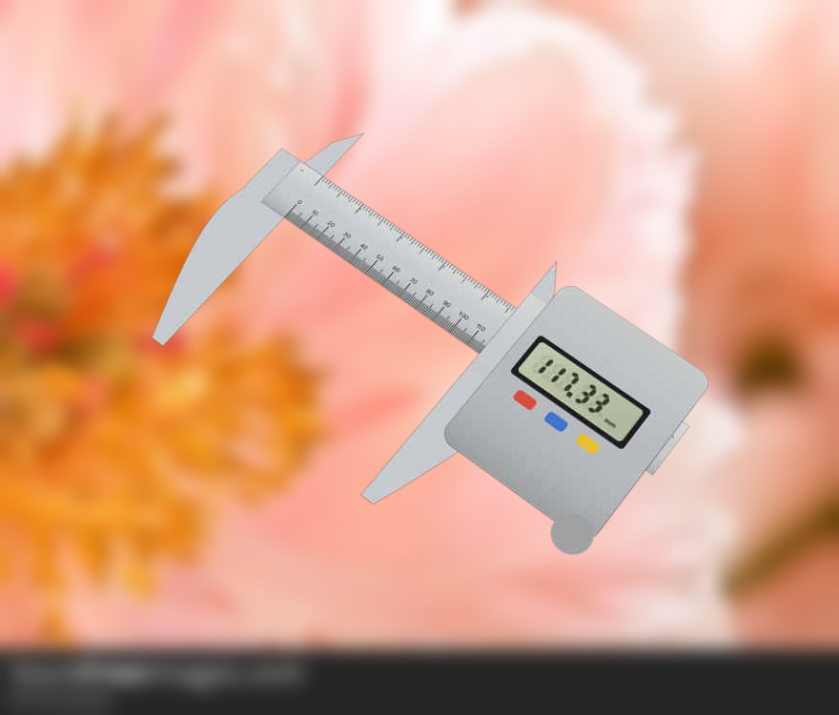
117.33 mm
